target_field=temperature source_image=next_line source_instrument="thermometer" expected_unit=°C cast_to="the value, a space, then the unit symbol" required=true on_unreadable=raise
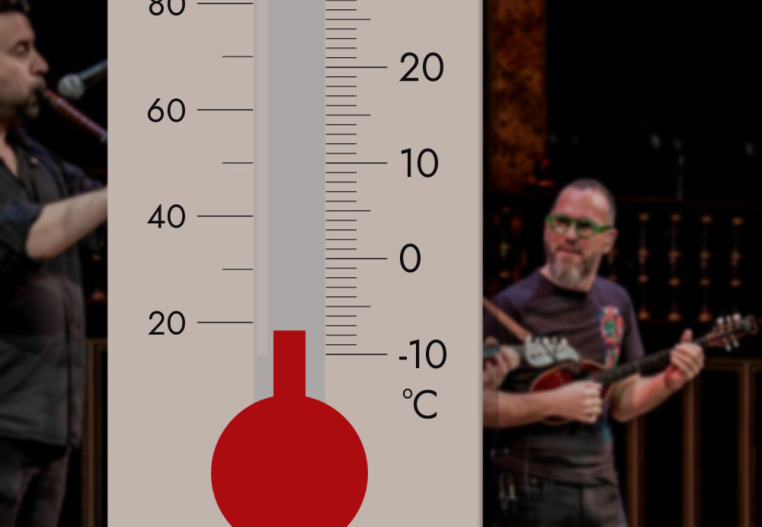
-7.5 °C
